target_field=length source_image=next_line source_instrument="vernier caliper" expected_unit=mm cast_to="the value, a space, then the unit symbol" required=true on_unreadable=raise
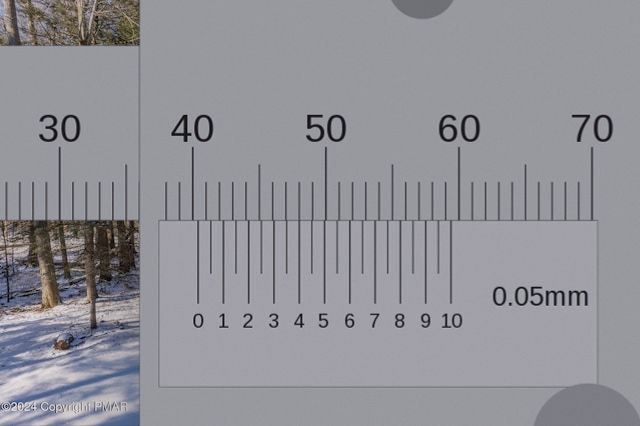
40.4 mm
